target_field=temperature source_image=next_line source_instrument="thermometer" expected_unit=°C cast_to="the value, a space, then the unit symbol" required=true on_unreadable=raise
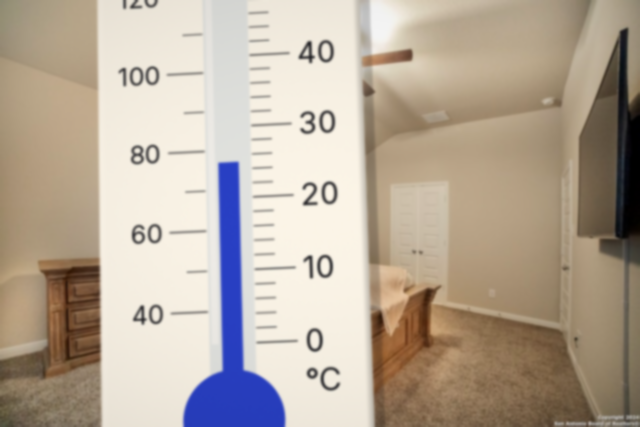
25 °C
